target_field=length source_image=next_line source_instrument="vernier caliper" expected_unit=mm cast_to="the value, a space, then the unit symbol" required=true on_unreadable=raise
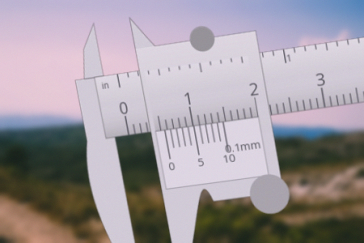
5.6 mm
